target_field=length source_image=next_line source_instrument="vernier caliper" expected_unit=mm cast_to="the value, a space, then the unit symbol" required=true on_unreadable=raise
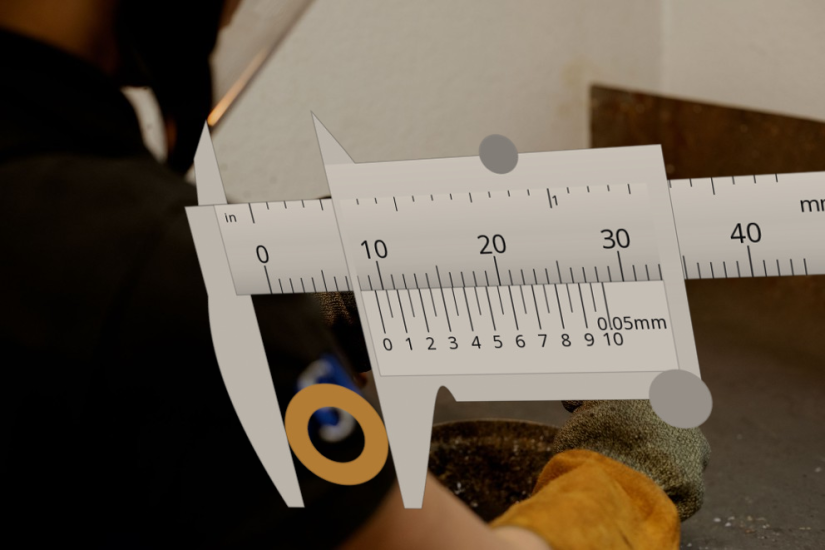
9.3 mm
